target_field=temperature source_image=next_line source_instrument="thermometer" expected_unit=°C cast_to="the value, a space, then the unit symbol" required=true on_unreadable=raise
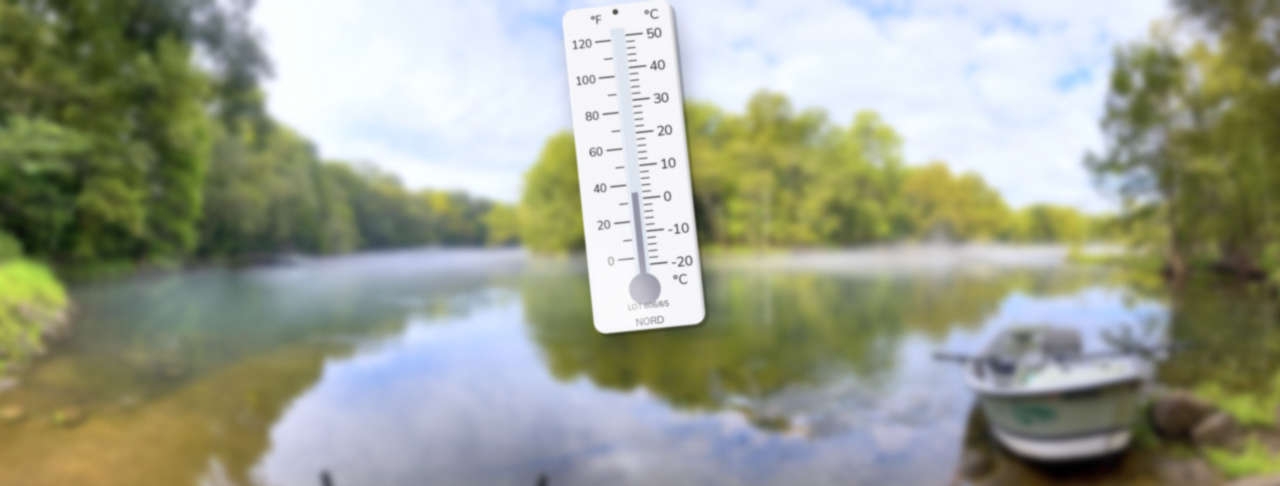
2 °C
